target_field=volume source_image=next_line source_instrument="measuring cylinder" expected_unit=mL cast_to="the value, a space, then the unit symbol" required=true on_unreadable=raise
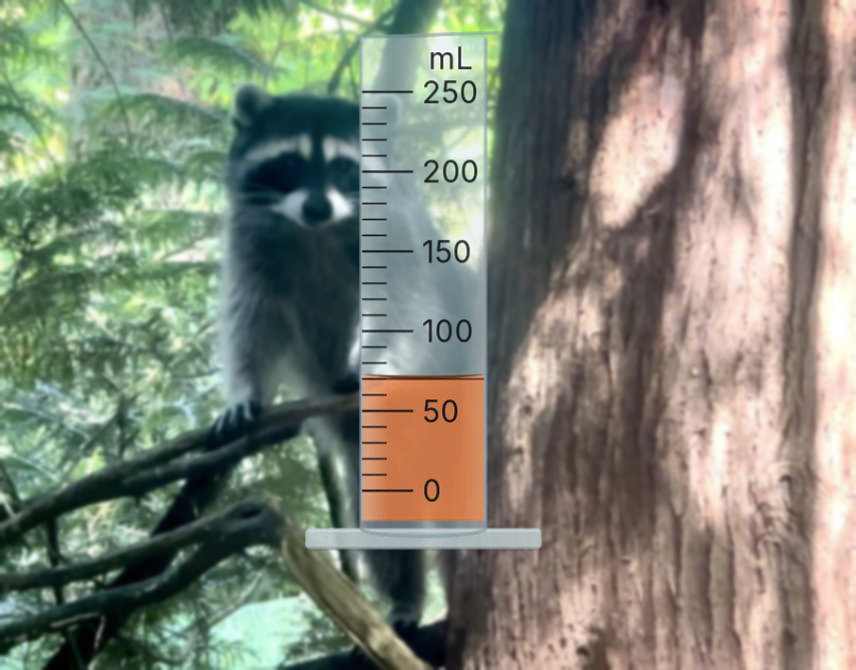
70 mL
